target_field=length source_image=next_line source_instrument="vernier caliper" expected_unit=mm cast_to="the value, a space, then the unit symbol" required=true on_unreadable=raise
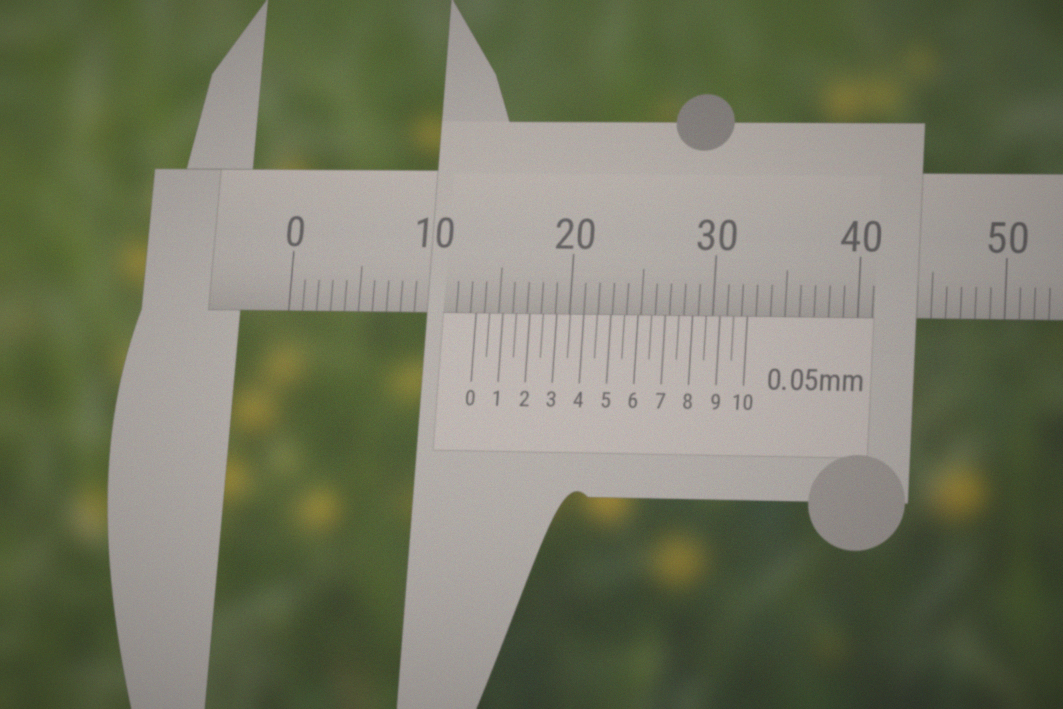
13.4 mm
